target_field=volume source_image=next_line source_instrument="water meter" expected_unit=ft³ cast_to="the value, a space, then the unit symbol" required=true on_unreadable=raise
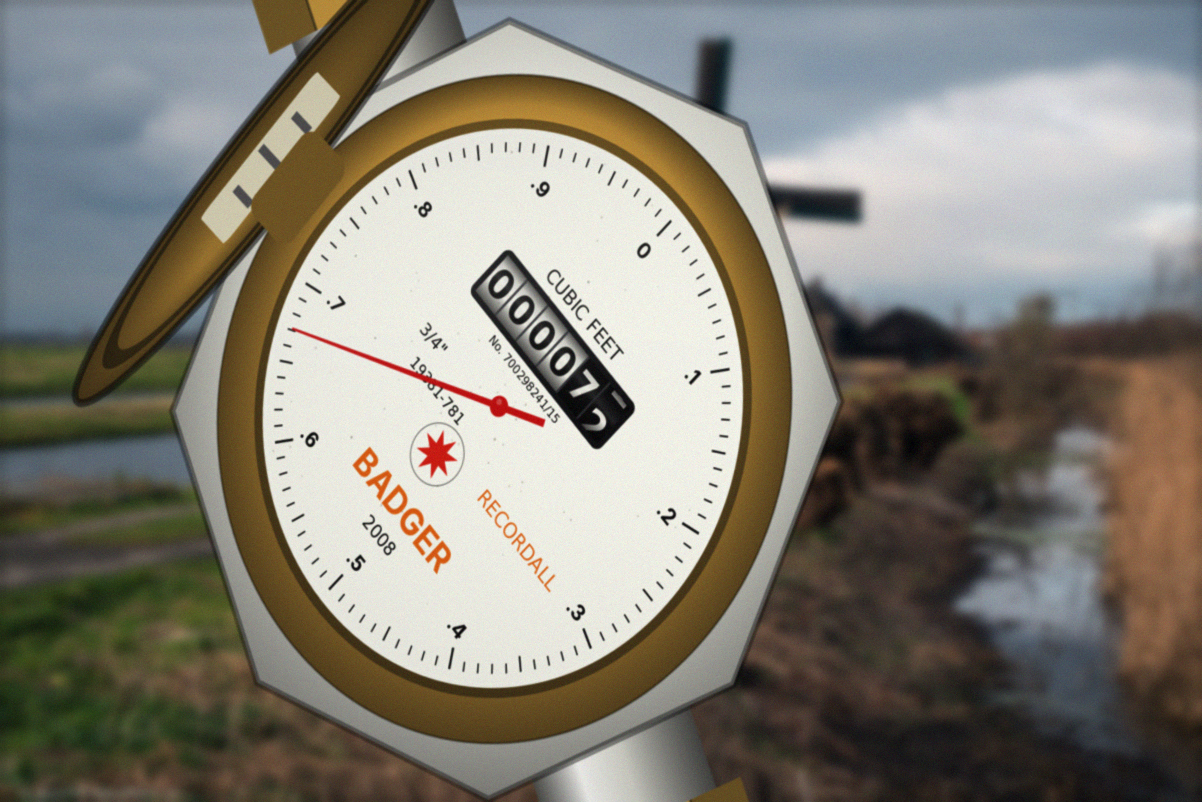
71.67 ft³
